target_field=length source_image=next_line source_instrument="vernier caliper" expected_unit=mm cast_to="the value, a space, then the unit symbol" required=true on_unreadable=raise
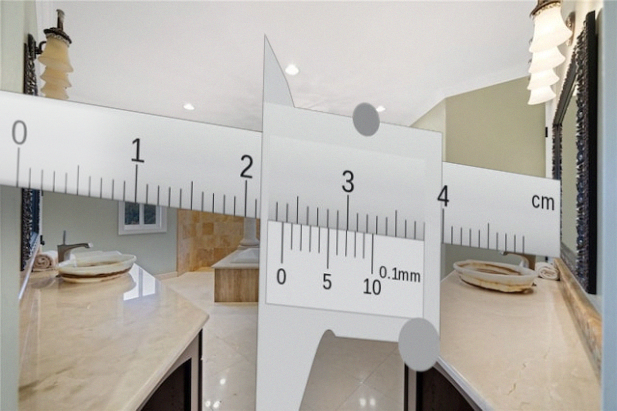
23.6 mm
